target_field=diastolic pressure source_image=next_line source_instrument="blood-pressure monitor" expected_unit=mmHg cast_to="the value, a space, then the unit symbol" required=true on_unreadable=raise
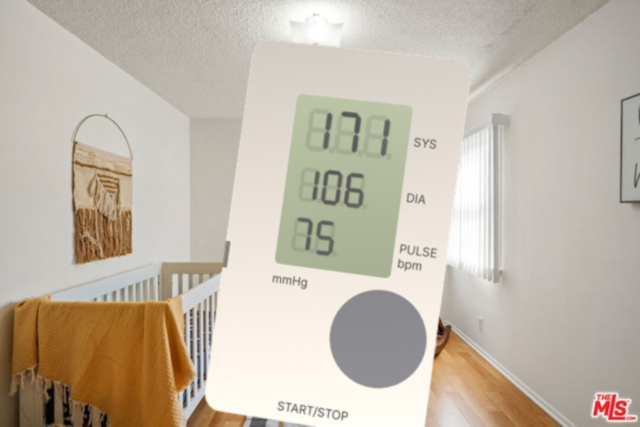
106 mmHg
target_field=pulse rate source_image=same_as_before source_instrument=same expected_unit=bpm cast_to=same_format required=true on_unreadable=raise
75 bpm
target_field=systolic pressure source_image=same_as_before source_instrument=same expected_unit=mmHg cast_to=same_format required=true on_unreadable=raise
171 mmHg
